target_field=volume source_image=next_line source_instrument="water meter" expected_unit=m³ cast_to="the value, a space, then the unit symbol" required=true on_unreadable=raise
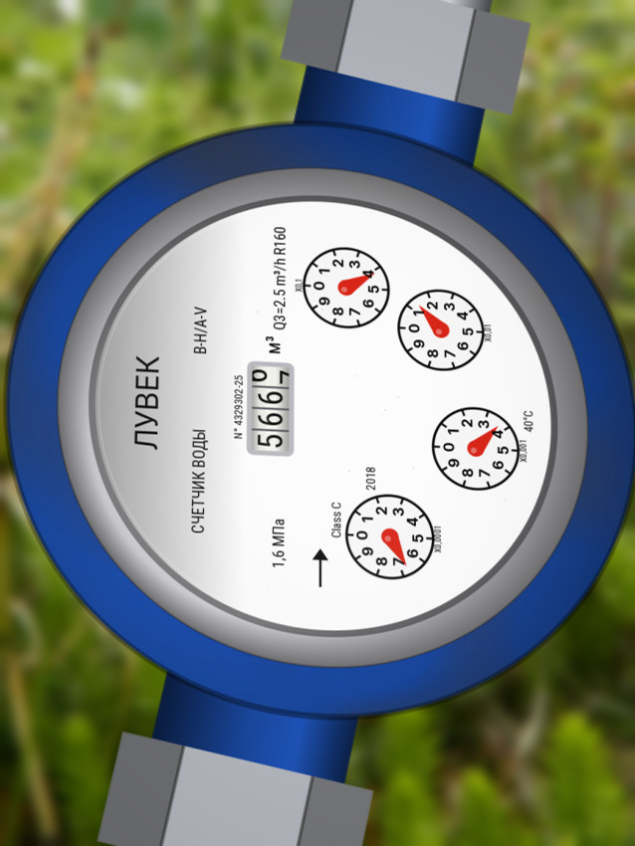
5666.4136 m³
